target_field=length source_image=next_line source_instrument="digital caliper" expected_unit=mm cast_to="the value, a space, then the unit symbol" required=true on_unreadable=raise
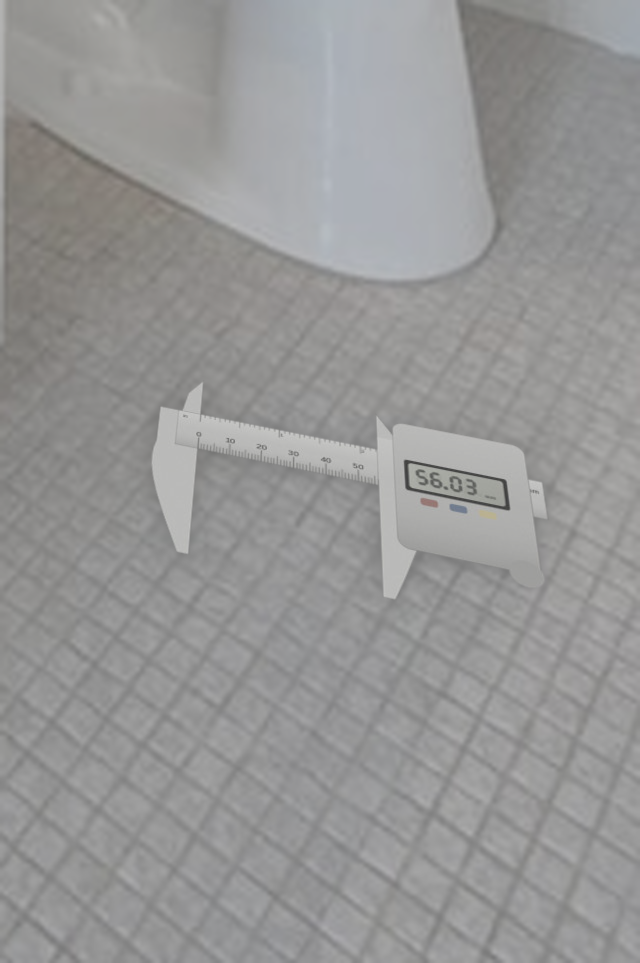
56.03 mm
